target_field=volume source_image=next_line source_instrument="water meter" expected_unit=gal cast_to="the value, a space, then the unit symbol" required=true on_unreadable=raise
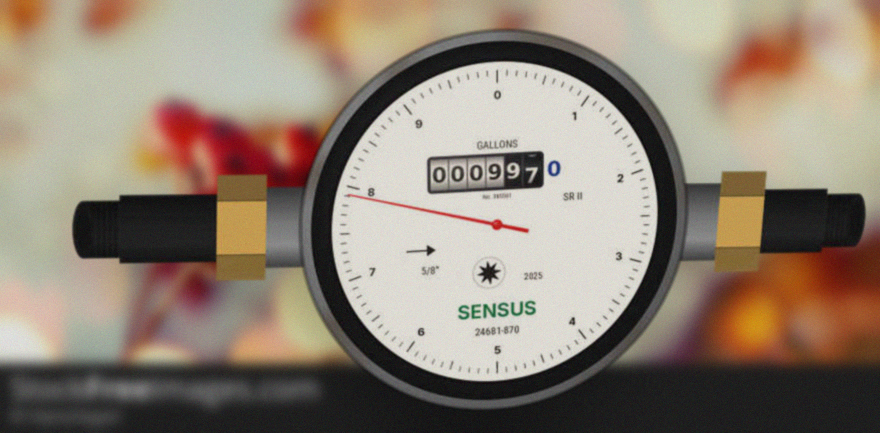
9967.9 gal
